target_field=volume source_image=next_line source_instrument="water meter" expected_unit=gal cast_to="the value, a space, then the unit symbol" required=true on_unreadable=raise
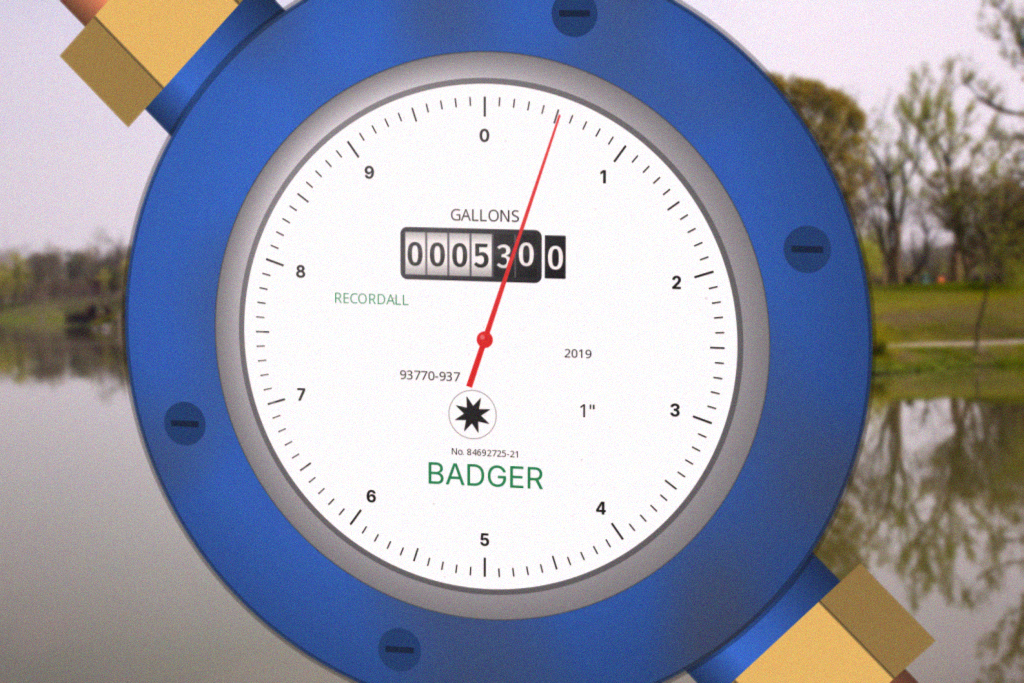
5300.5 gal
